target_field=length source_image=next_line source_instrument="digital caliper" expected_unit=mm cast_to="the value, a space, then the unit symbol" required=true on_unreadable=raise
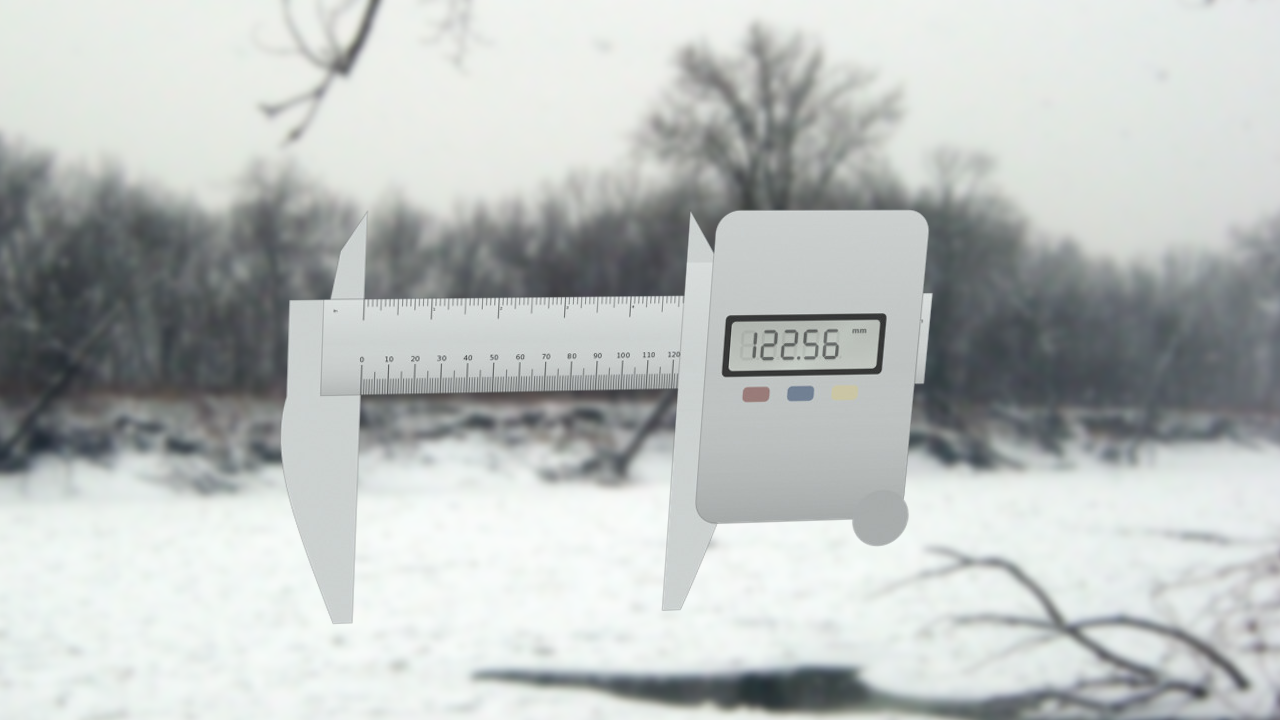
122.56 mm
